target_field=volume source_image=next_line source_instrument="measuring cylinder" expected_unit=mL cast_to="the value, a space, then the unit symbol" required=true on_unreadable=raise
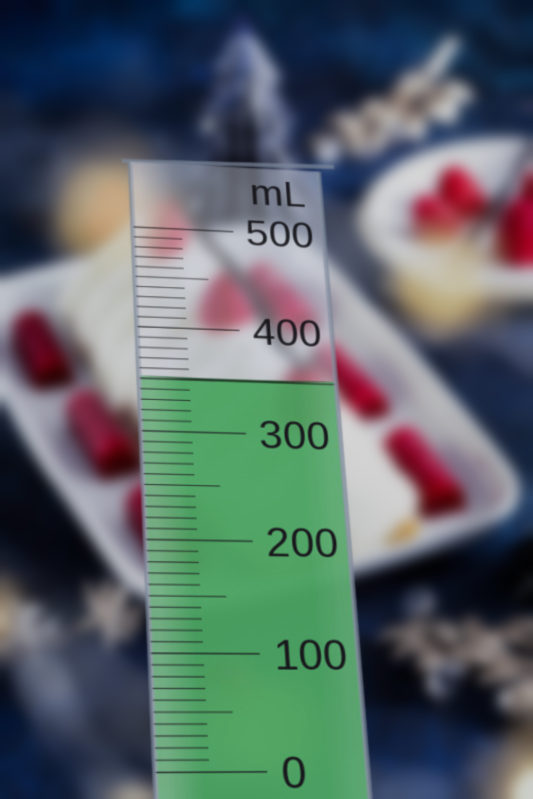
350 mL
